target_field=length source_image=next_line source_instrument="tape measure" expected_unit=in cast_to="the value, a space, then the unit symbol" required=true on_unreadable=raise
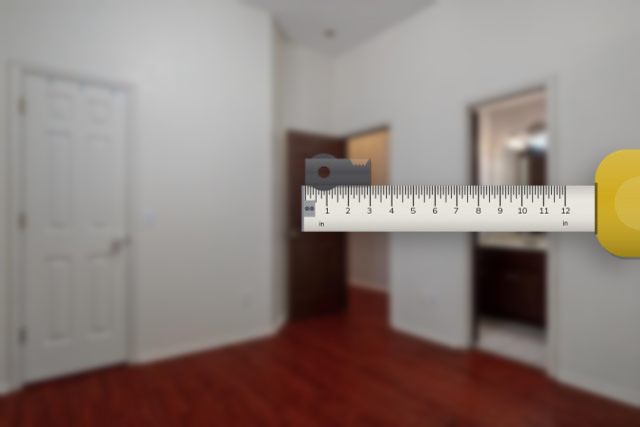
3 in
